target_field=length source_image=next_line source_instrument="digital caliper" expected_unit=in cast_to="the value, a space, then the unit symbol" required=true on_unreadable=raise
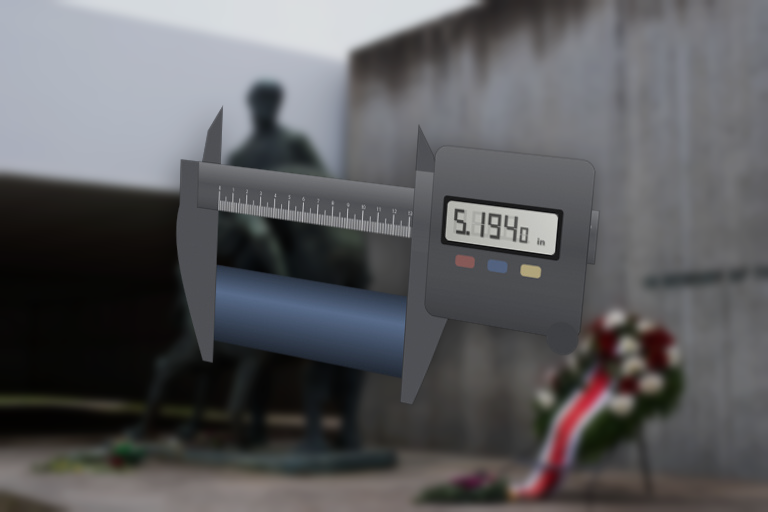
5.1940 in
